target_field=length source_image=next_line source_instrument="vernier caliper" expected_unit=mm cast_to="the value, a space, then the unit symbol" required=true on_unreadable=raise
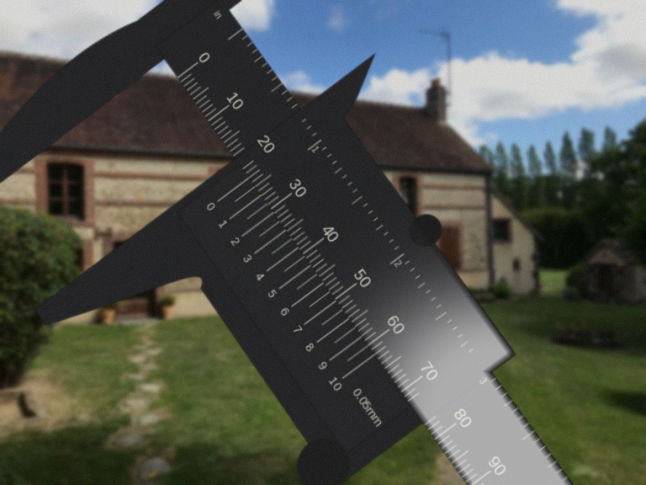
23.0 mm
